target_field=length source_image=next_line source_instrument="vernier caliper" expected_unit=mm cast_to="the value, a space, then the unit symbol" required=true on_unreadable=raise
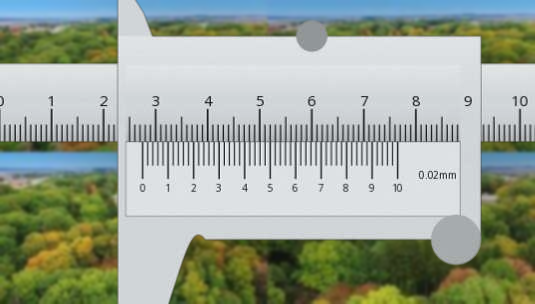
27.5 mm
